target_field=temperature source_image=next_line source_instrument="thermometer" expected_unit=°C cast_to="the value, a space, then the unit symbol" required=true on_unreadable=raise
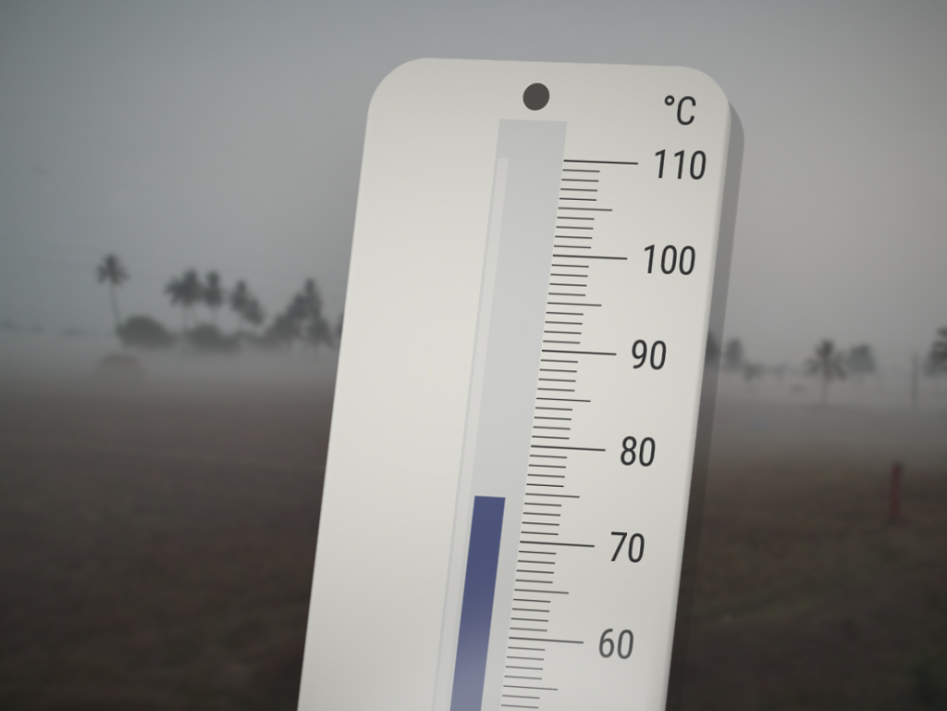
74.5 °C
